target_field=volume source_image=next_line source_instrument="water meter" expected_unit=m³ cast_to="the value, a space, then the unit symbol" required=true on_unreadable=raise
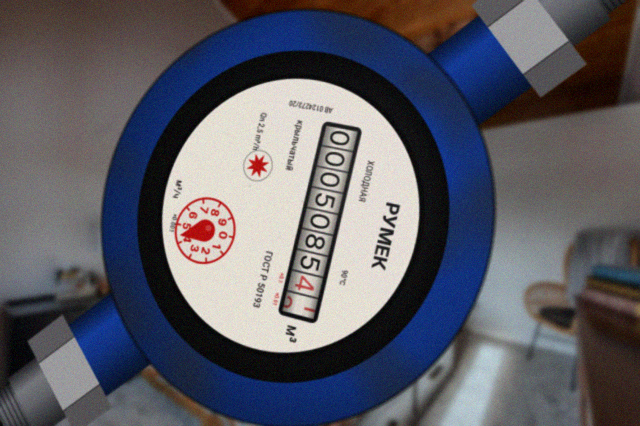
5085.414 m³
